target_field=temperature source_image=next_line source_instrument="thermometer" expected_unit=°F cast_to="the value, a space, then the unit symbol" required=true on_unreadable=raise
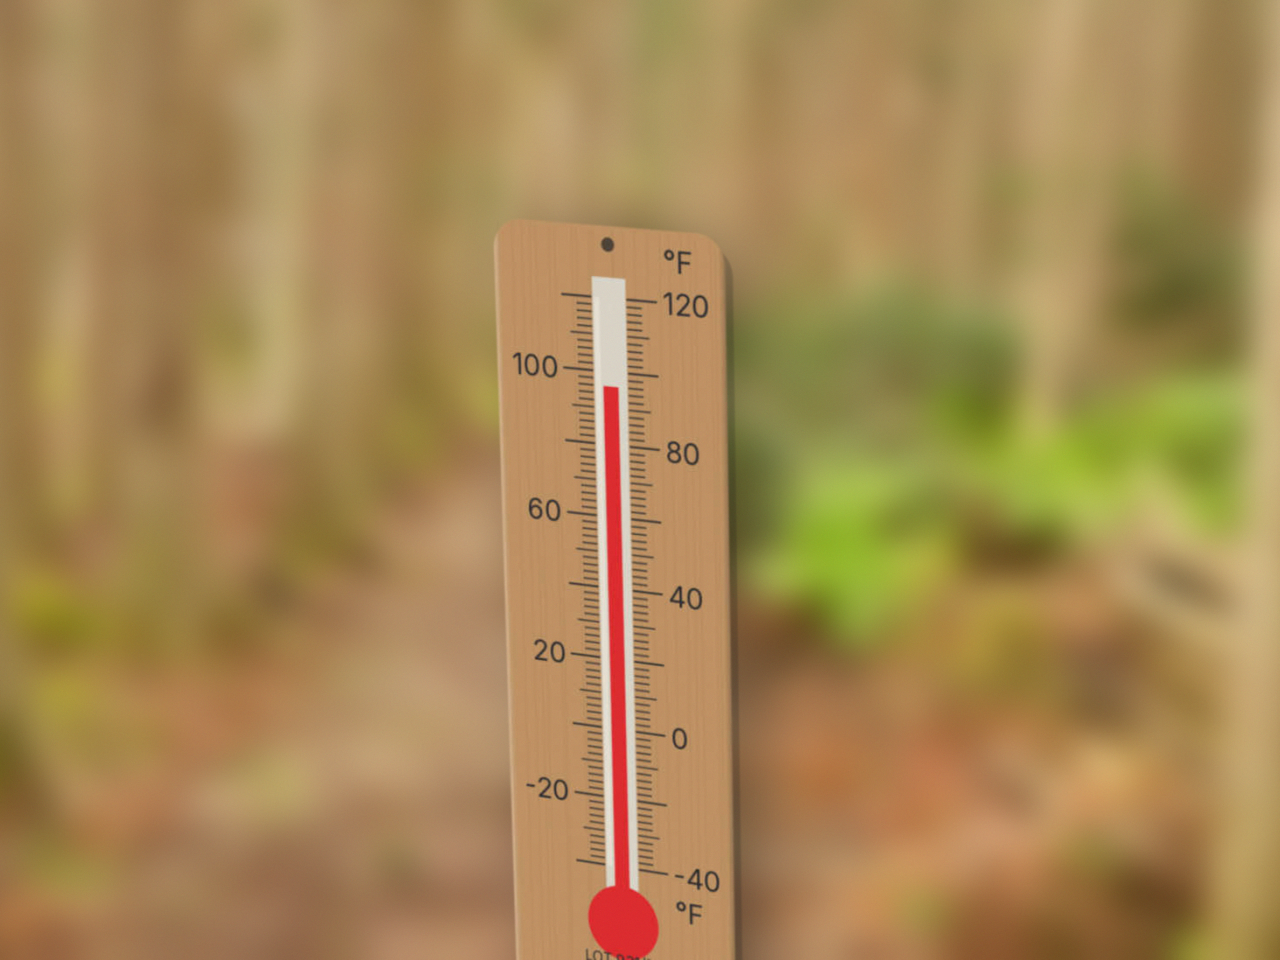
96 °F
